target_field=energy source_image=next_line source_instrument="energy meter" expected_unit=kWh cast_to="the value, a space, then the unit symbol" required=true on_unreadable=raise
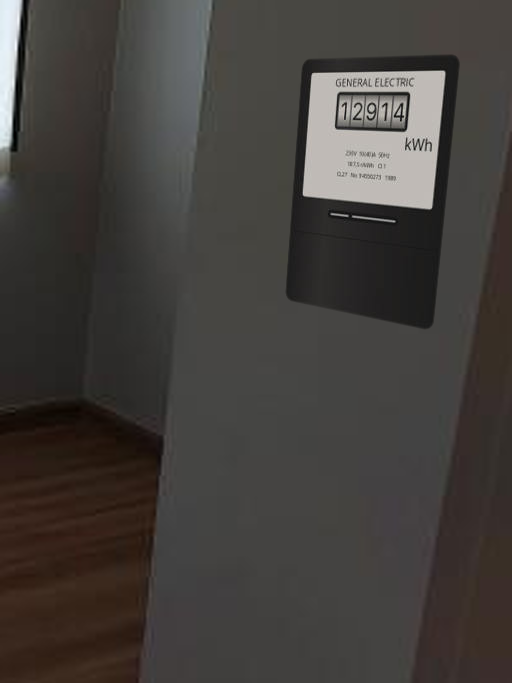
12914 kWh
